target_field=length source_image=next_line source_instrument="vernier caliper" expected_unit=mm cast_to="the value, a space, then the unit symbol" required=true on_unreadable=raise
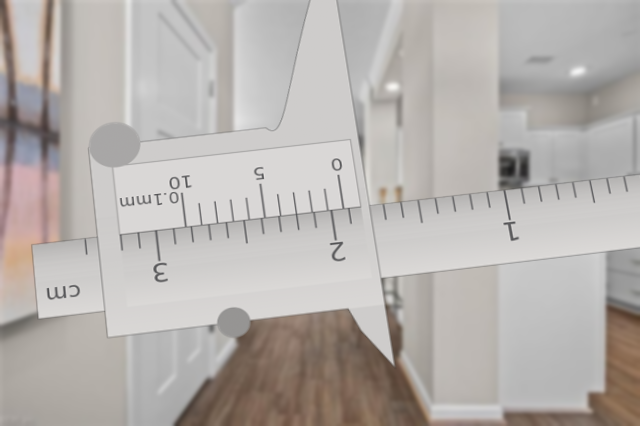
19.3 mm
